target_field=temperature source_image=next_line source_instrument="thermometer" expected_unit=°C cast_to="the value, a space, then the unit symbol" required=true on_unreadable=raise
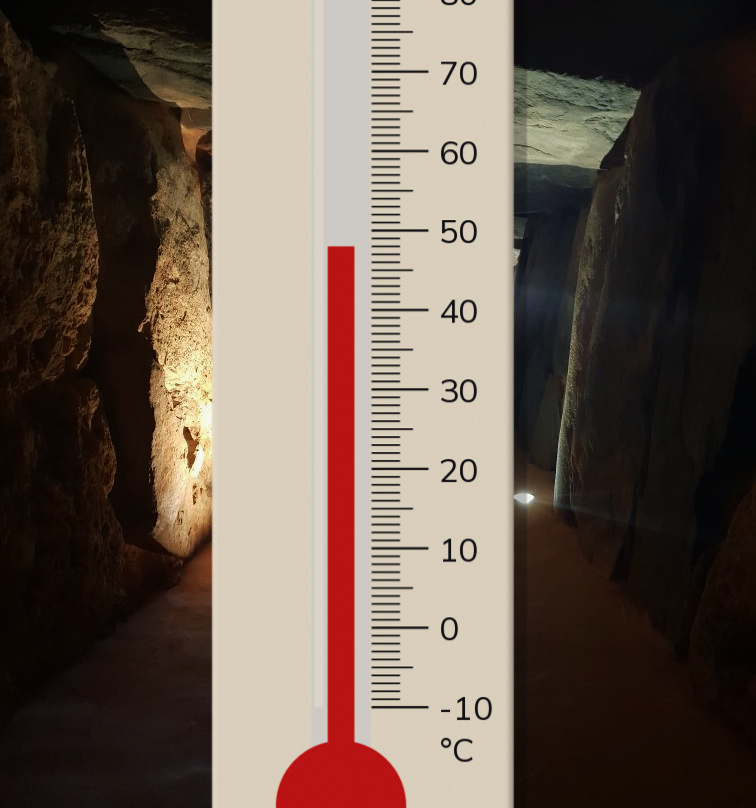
48 °C
